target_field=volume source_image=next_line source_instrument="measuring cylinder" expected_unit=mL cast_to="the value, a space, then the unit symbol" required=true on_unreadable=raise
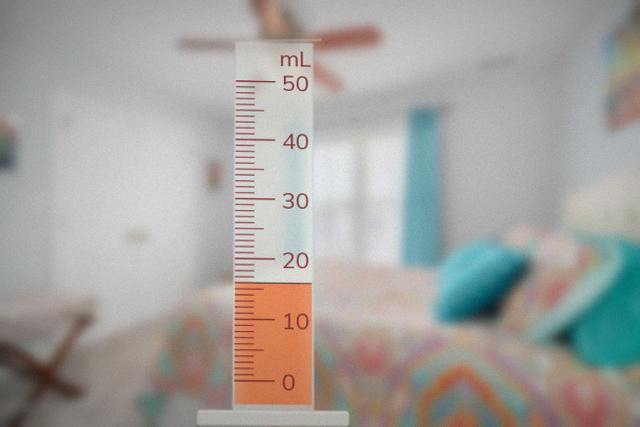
16 mL
